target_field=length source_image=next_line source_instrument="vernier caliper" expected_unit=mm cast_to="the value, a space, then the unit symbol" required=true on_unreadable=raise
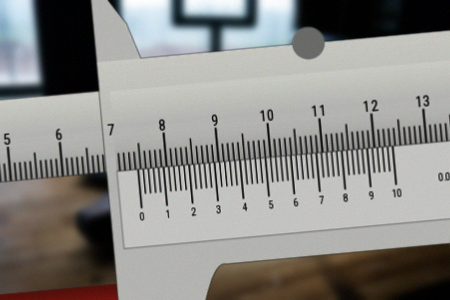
74.5 mm
